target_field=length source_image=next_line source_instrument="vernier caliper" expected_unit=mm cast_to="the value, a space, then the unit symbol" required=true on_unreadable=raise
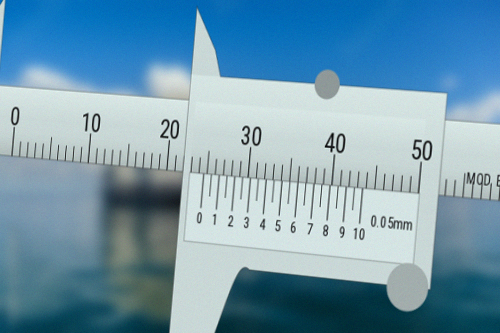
24.6 mm
